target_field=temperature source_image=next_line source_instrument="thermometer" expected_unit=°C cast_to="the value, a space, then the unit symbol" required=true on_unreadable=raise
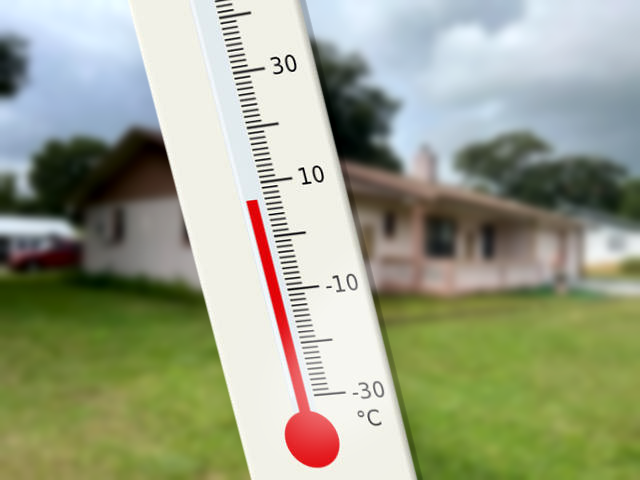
7 °C
